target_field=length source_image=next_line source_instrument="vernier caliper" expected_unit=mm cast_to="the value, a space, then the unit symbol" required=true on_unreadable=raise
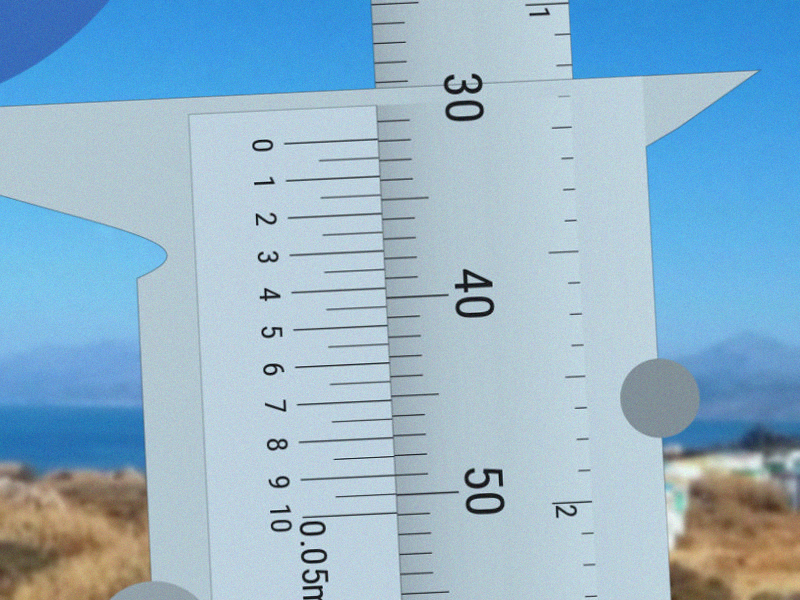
31.9 mm
